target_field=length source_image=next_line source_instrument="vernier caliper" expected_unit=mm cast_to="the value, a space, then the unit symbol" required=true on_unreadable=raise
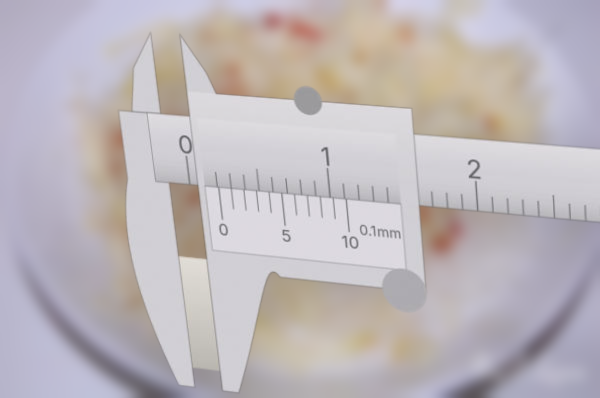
2.1 mm
